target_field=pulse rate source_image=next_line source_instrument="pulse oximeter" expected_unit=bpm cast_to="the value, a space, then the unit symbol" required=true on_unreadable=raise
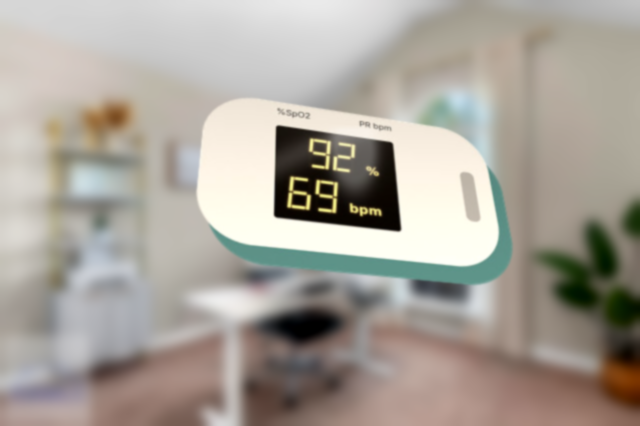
69 bpm
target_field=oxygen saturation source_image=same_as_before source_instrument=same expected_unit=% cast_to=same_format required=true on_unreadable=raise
92 %
